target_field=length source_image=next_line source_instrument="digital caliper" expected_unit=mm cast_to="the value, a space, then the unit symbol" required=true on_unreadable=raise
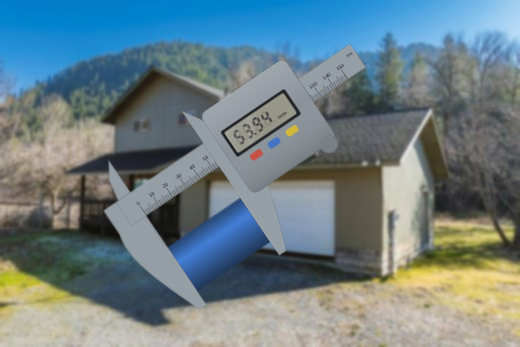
53.94 mm
